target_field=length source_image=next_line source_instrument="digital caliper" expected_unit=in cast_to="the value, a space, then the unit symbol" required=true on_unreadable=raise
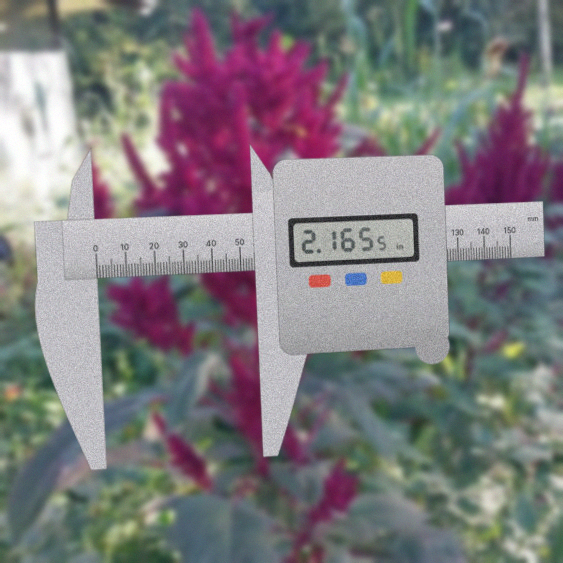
2.1655 in
